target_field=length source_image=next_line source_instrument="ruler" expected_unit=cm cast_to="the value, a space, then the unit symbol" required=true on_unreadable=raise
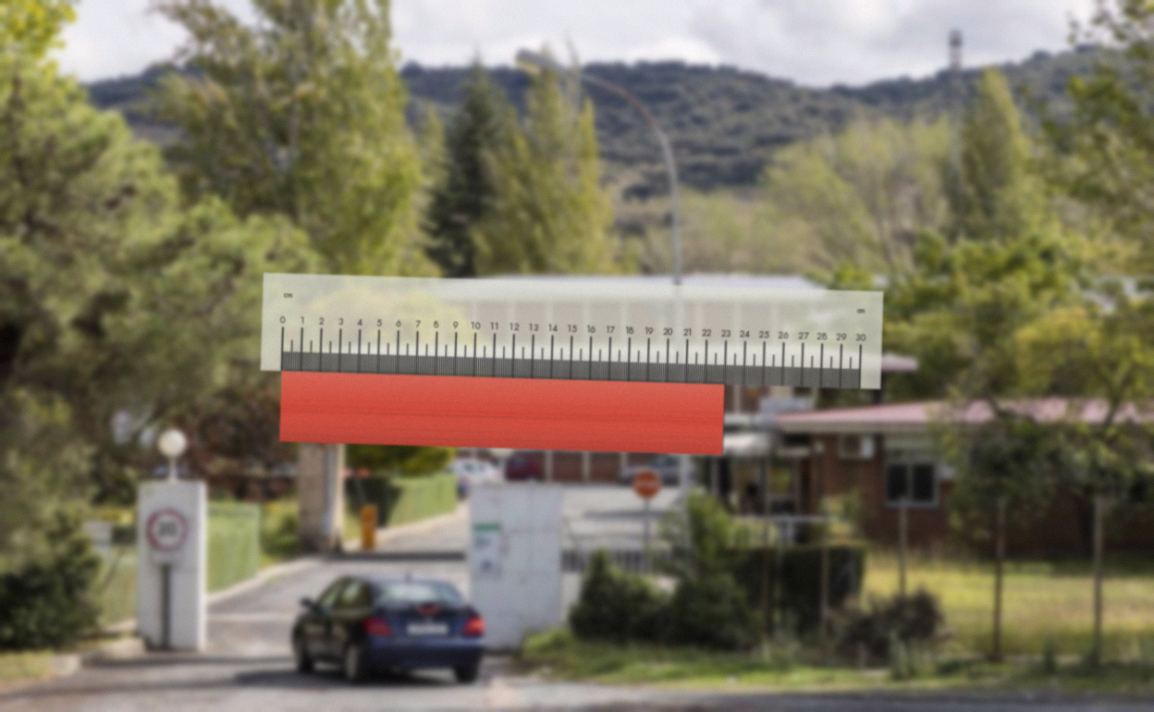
23 cm
